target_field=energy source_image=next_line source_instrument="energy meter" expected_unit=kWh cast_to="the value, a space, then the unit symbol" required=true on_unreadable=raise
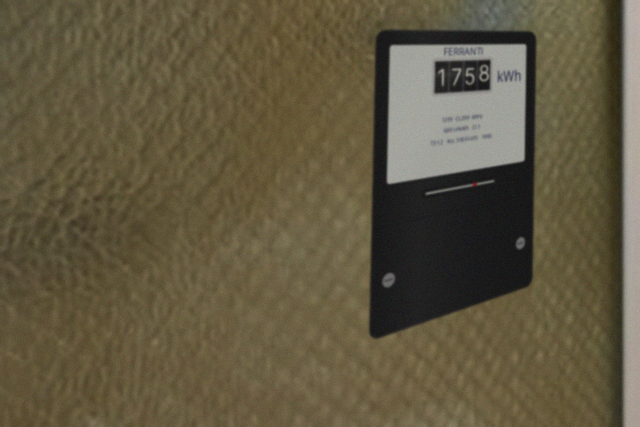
1758 kWh
